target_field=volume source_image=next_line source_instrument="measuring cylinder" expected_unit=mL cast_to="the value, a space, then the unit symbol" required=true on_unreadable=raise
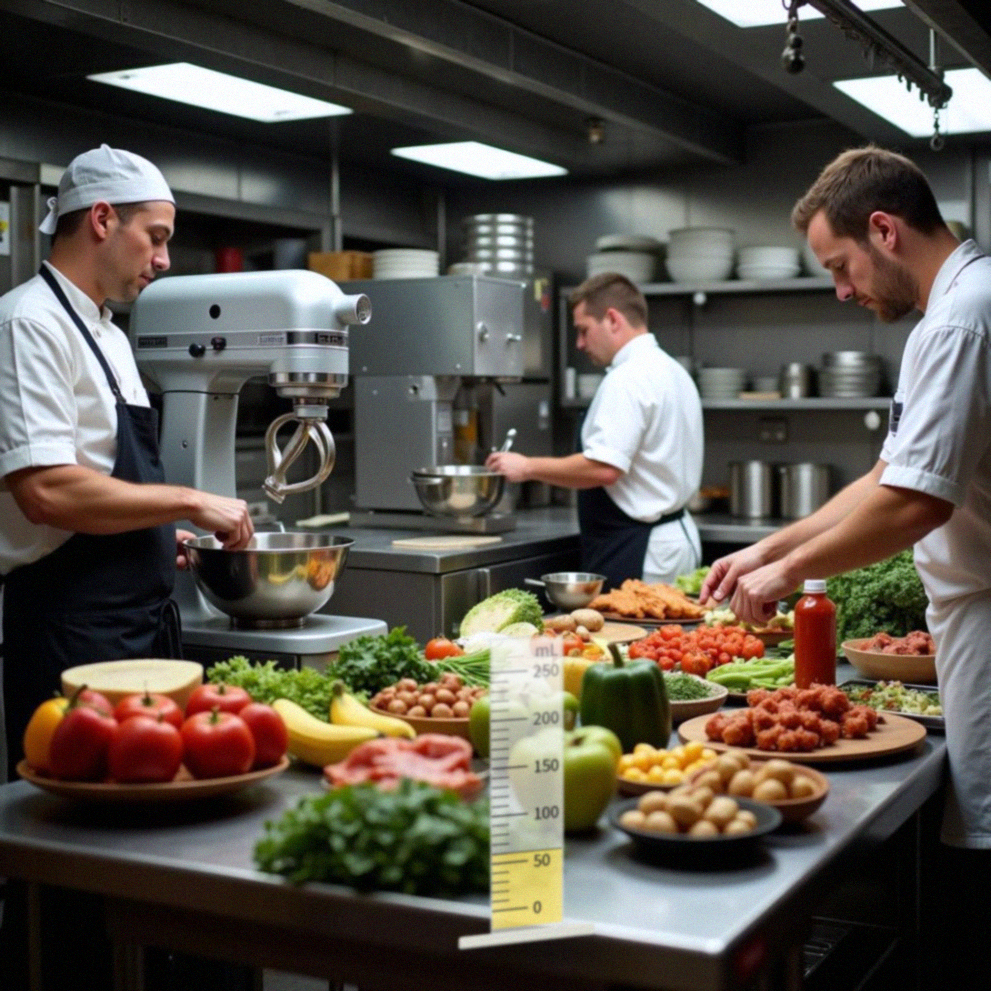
60 mL
